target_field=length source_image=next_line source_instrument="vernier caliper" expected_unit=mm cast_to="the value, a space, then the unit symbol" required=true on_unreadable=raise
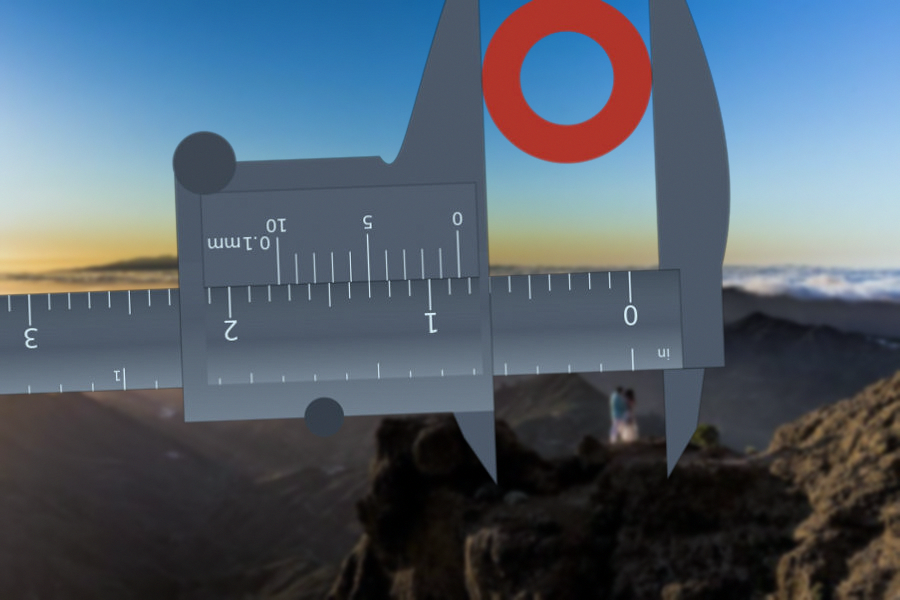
8.5 mm
